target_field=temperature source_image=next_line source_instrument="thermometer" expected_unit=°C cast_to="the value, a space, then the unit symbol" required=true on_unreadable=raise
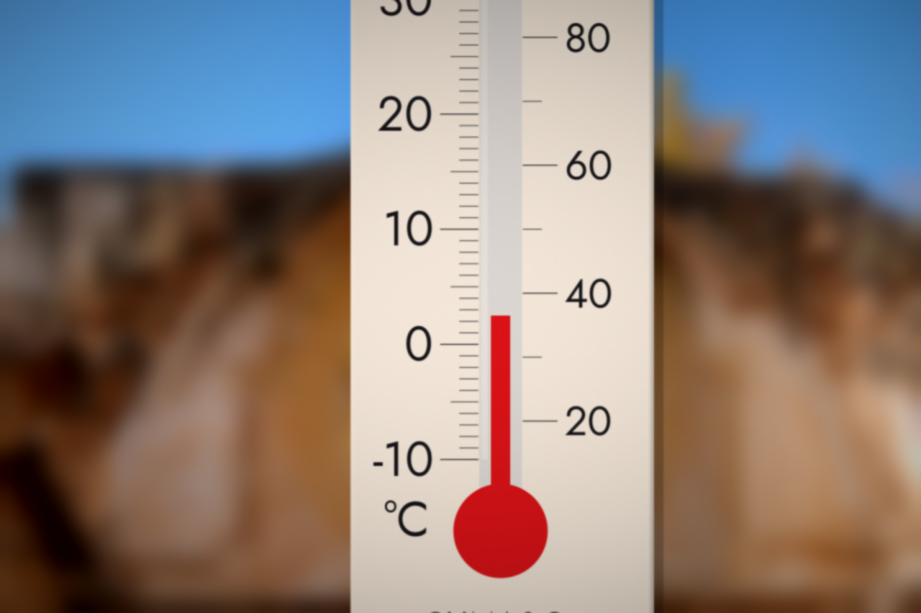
2.5 °C
